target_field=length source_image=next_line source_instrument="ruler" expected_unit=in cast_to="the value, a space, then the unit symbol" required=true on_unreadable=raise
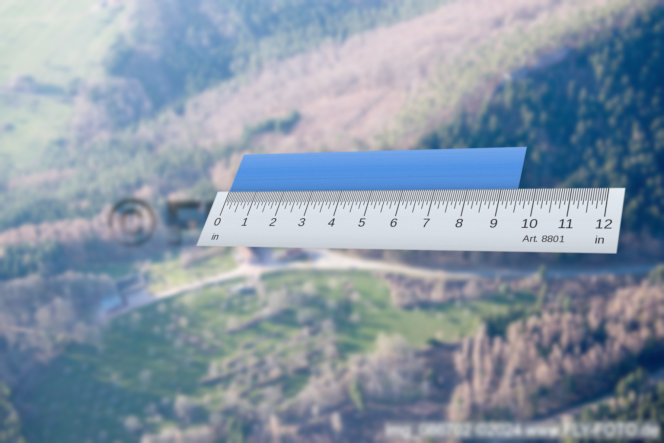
9.5 in
